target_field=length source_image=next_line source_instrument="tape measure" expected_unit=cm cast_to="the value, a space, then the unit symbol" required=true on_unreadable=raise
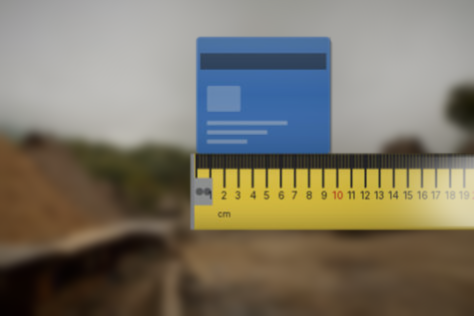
9.5 cm
